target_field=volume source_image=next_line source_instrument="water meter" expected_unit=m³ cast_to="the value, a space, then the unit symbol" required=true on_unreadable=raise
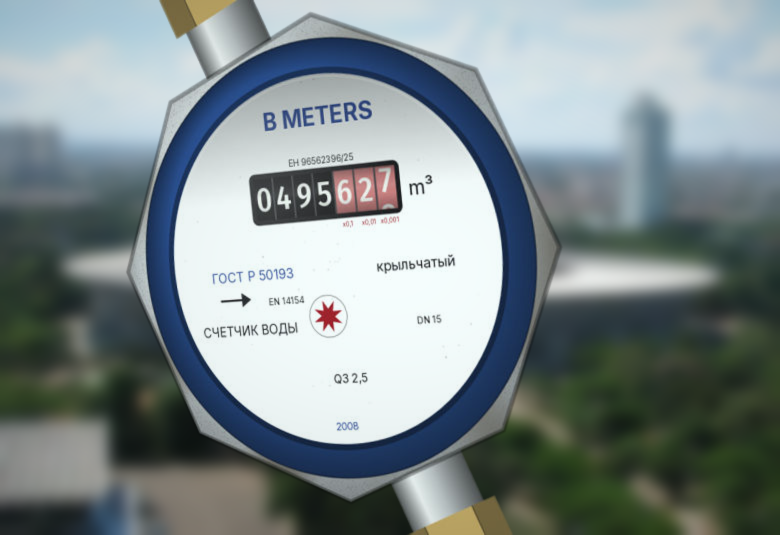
495.627 m³
